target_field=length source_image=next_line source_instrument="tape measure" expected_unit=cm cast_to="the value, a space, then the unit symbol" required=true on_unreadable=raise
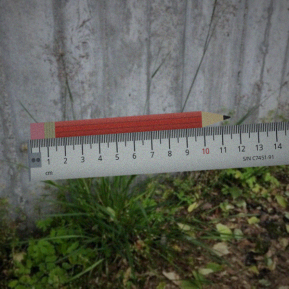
11.5 cm
